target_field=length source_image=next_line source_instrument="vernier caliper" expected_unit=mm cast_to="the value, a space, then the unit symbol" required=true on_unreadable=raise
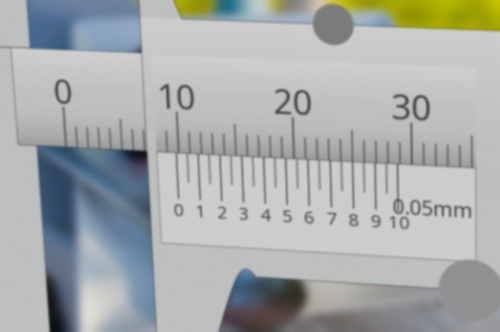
9.8 mm
